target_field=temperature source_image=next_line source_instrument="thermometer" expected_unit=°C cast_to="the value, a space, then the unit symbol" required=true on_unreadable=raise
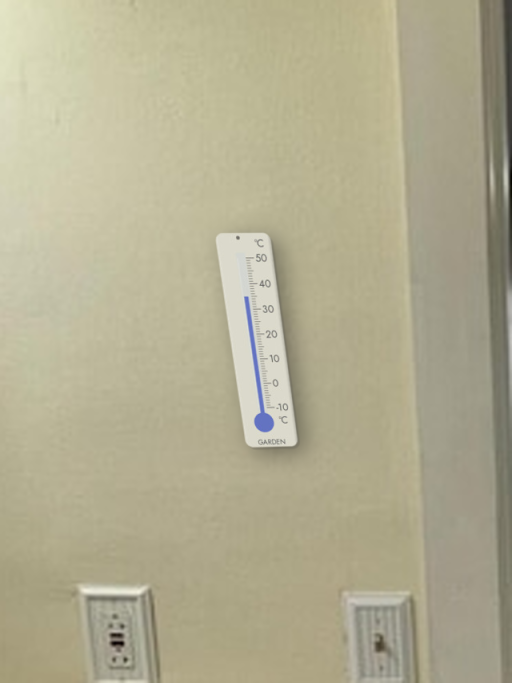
35 °C
